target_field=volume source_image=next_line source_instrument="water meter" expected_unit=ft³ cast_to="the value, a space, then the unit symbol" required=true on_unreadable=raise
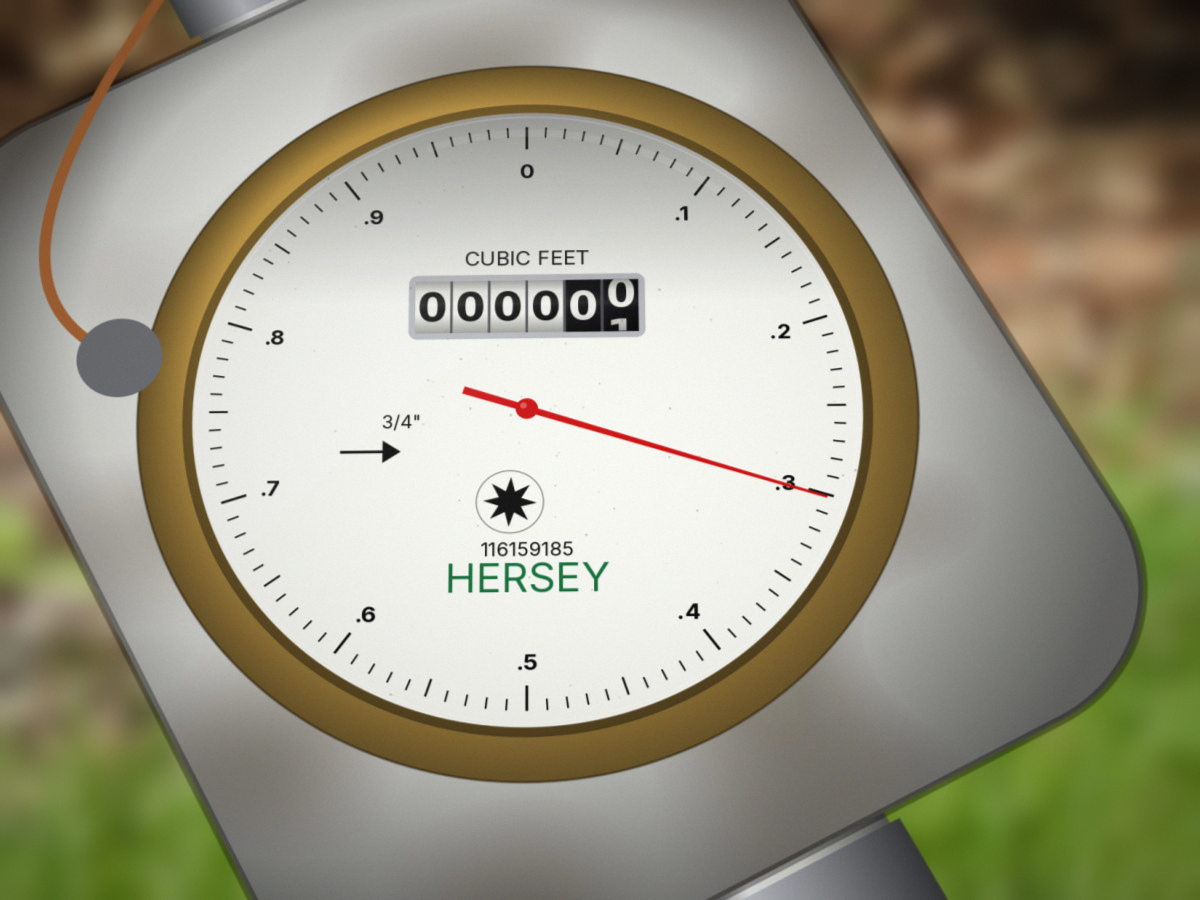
0.30 ft³
